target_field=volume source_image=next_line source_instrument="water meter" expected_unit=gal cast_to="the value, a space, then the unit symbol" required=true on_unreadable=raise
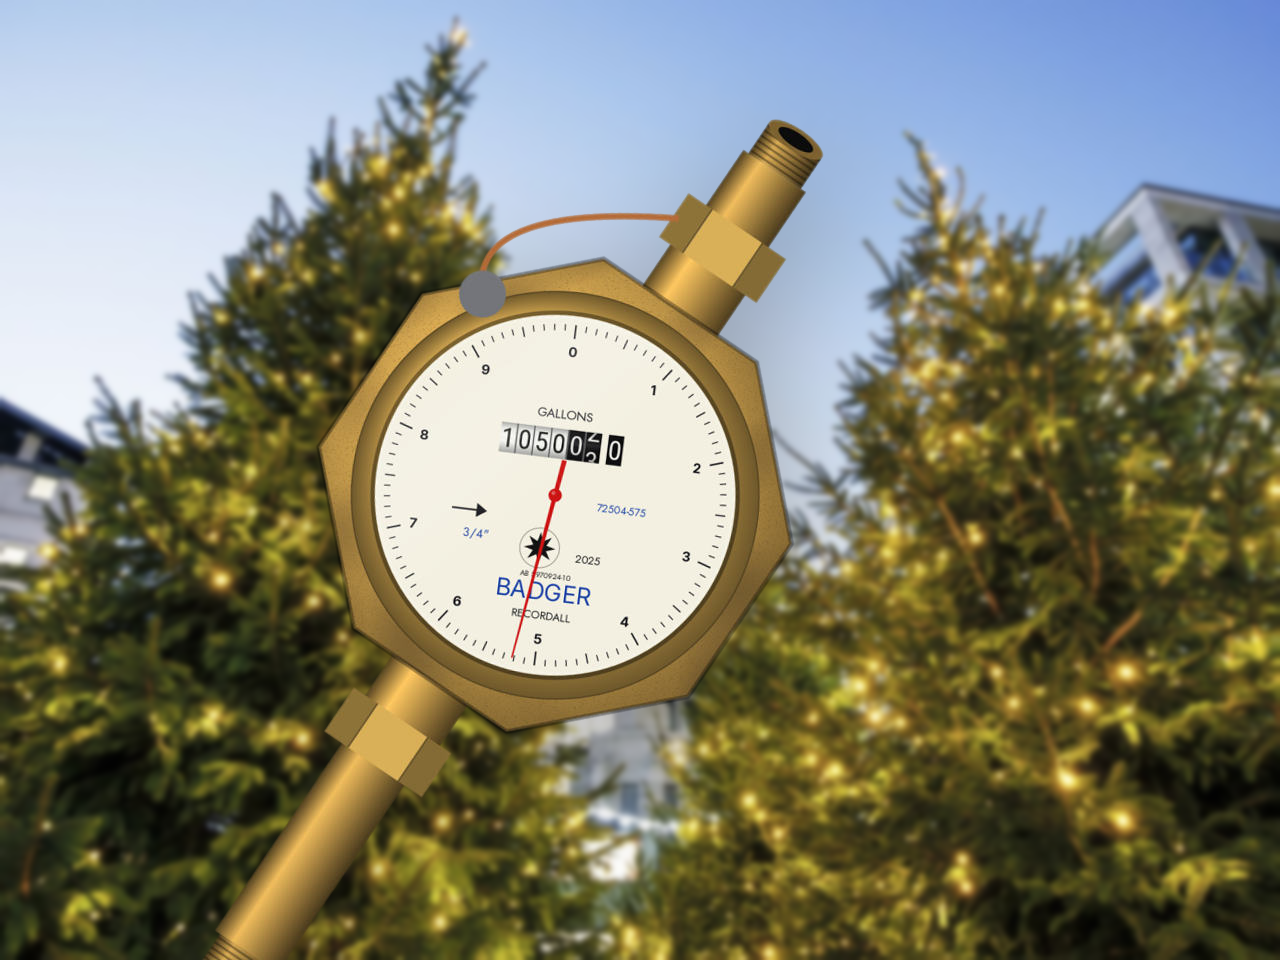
1050025.2 gal
